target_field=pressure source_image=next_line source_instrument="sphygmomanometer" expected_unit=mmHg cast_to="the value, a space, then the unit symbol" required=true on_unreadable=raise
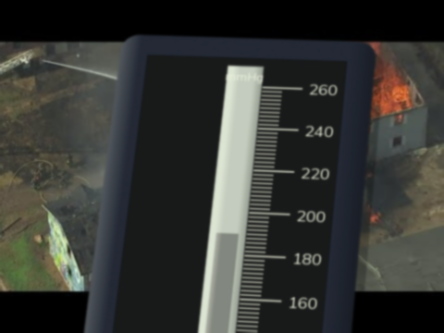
190 mmHg
